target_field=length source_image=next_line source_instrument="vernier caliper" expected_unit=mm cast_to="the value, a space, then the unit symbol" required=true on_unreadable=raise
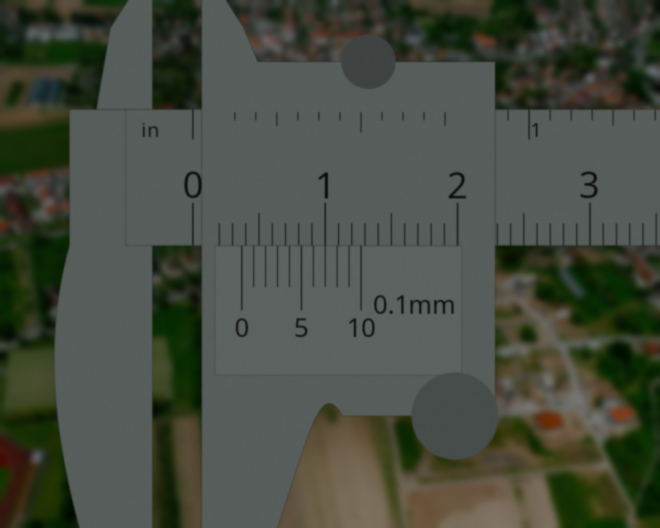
3.7 mm
